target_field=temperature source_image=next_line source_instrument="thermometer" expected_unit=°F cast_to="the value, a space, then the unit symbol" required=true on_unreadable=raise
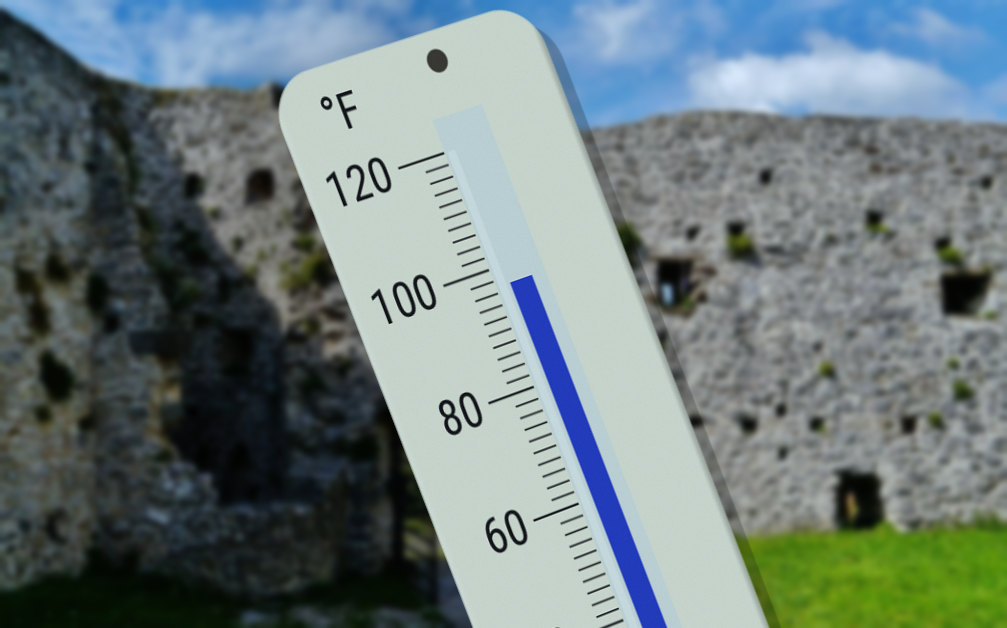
97 °F
